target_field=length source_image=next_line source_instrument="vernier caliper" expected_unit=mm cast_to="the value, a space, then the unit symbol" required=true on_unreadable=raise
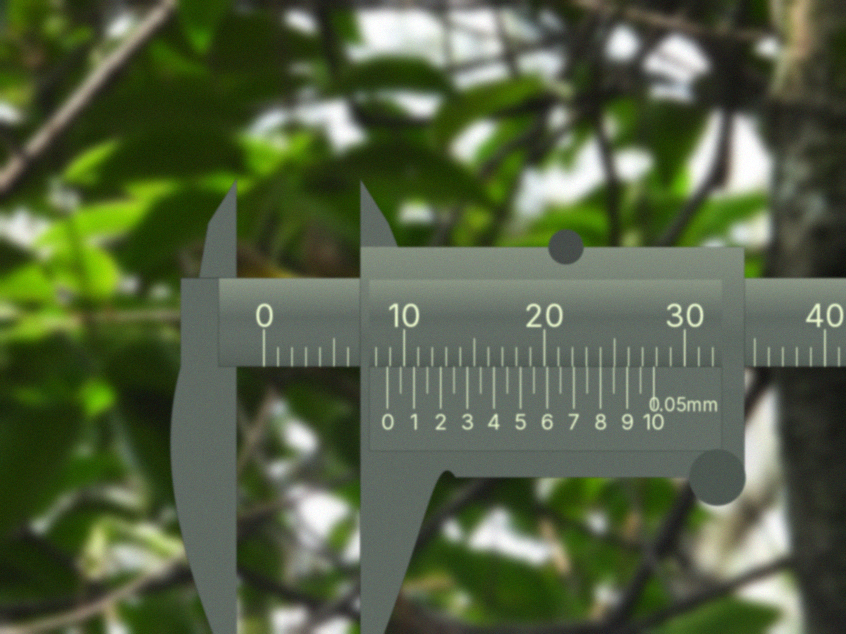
8.8 mm
